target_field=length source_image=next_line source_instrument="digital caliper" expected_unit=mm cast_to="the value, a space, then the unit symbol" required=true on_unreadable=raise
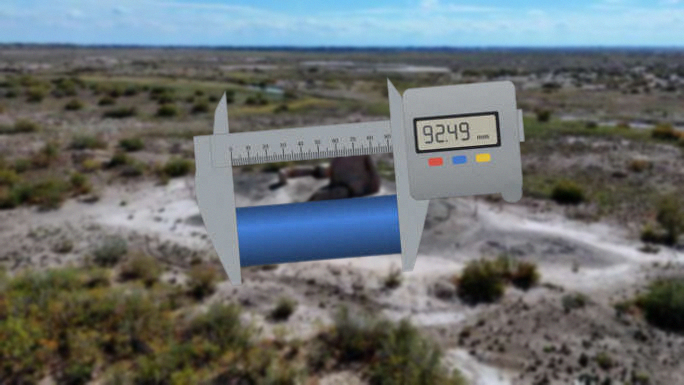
92.49 mm
